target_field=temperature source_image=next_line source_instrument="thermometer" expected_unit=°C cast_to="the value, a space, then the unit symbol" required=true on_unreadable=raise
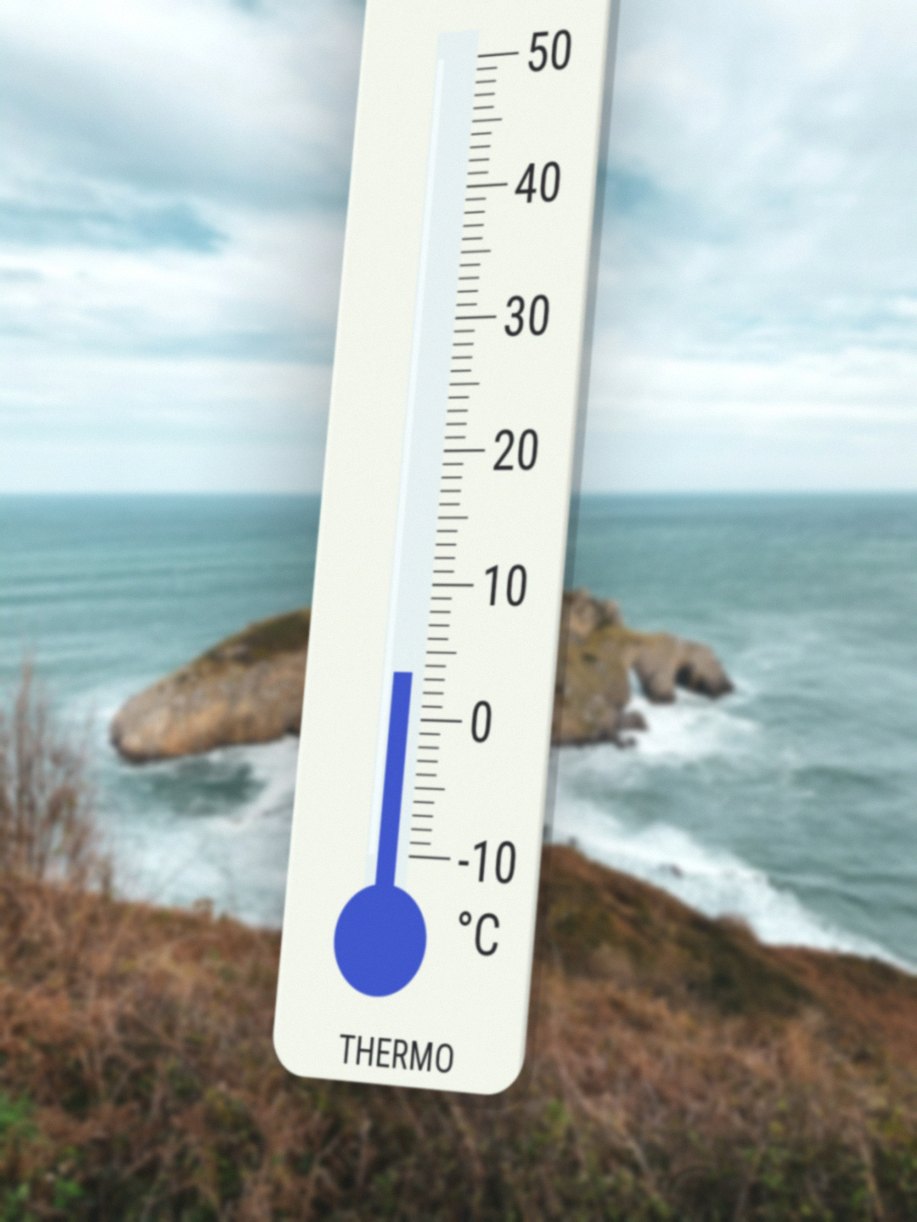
3.5 °C
